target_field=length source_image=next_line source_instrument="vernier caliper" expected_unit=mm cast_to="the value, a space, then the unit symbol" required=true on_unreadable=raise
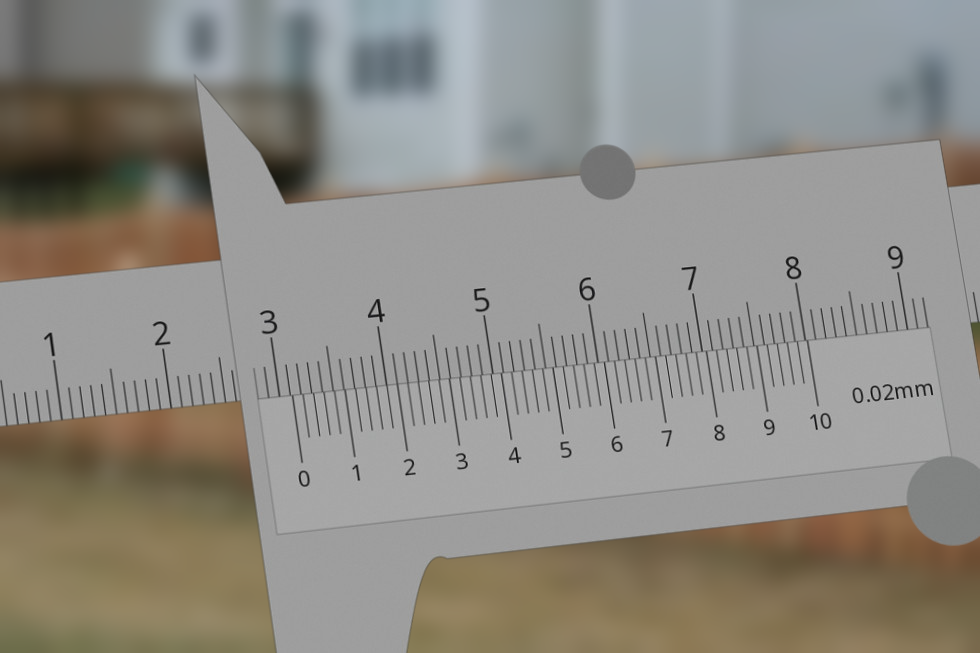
31.2 mm
